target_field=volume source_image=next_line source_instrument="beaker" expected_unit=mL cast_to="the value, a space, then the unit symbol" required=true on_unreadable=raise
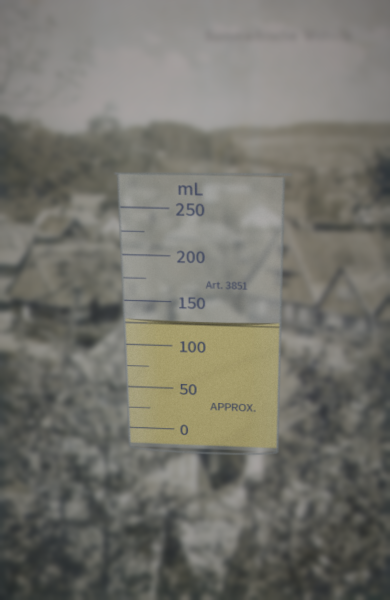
125 mL
